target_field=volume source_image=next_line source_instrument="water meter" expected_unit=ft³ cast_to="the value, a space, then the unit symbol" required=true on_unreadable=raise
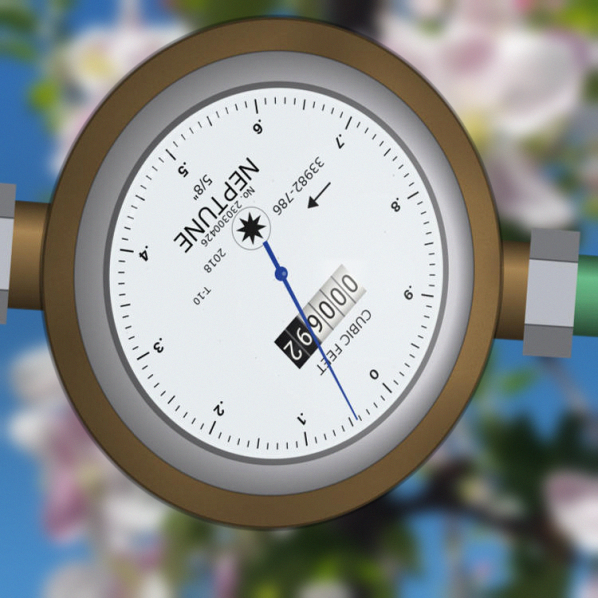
692.04 ft³
